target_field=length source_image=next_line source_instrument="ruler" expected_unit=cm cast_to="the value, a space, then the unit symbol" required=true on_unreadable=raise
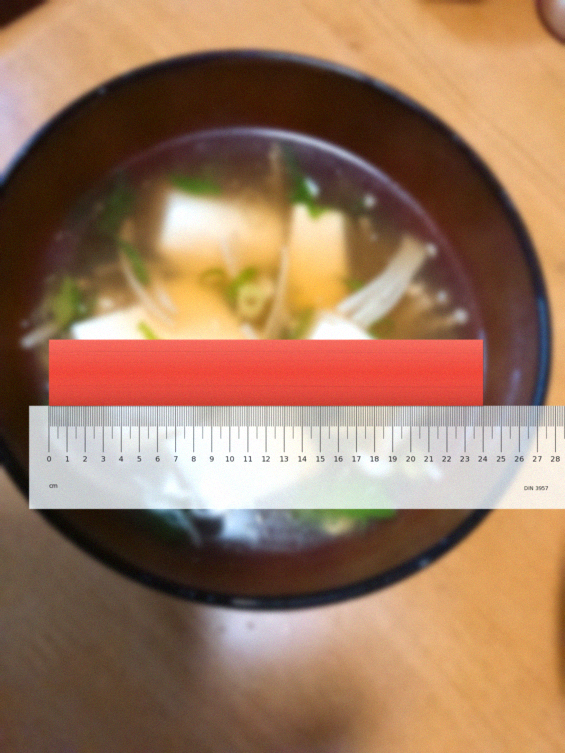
24 cm
